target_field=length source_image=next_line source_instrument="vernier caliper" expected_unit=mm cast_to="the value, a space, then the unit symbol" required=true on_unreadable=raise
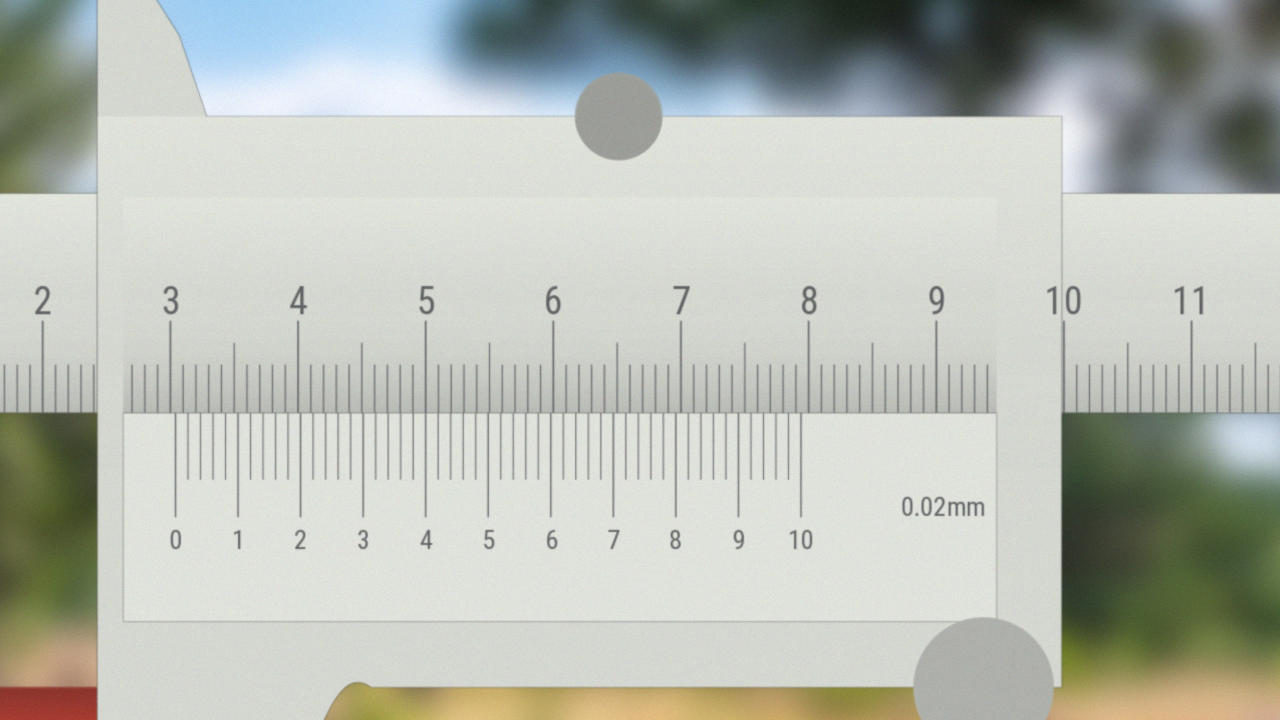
30.4 mm
